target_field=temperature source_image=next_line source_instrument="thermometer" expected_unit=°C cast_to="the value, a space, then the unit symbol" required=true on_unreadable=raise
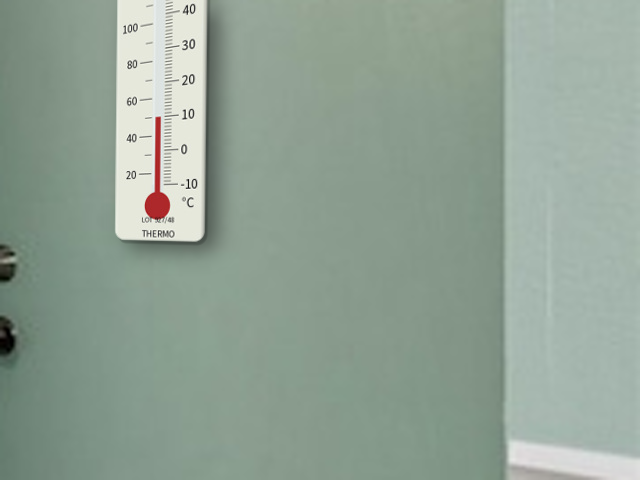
10 °C
